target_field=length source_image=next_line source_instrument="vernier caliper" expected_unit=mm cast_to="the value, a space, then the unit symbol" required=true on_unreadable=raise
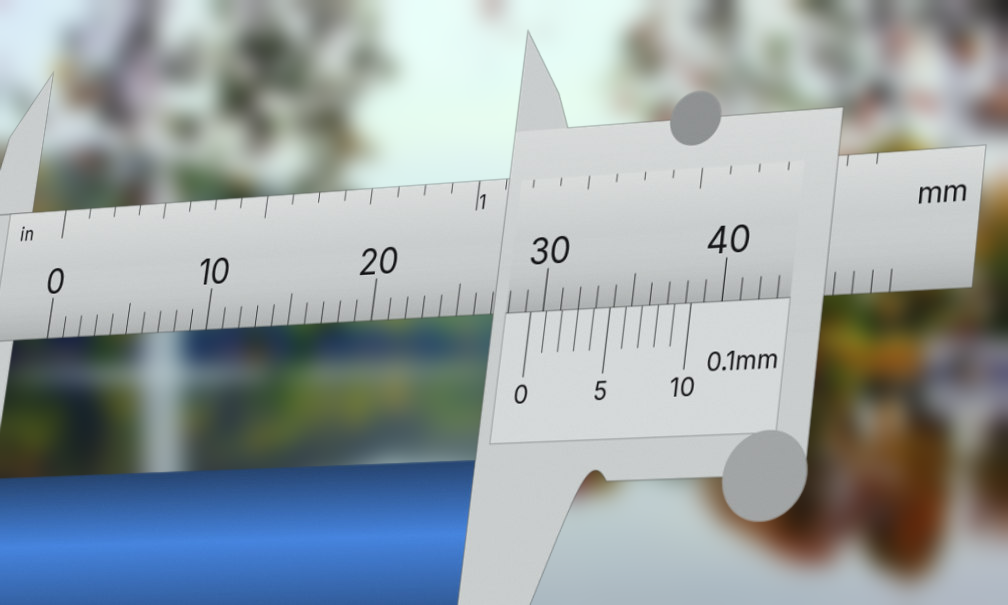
29.3 mm
